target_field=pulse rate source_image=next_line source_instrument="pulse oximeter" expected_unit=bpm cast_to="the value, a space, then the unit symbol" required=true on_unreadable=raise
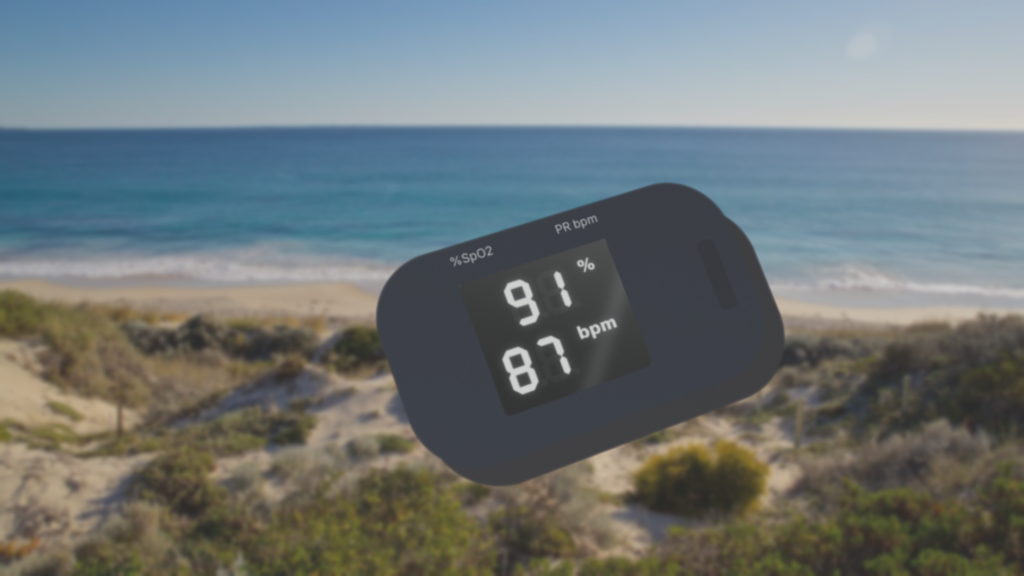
87 bpm
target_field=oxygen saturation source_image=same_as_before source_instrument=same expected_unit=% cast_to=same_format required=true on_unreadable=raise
91 %
